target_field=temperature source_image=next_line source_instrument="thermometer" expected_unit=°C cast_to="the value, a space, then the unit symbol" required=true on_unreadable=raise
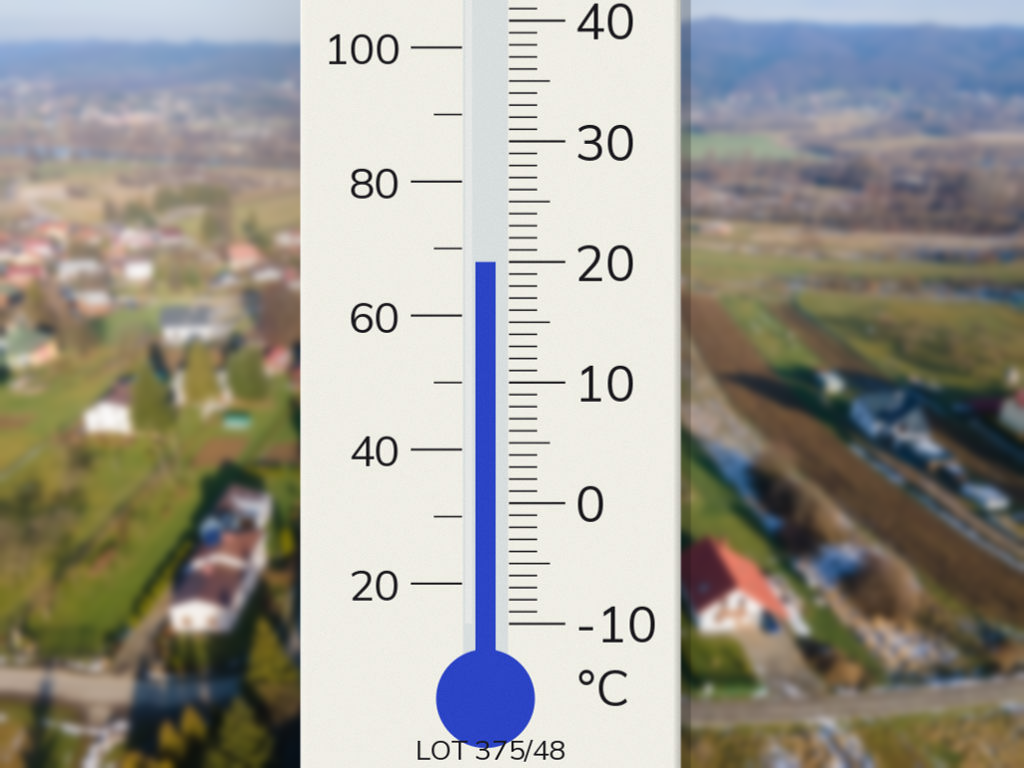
20 °C
